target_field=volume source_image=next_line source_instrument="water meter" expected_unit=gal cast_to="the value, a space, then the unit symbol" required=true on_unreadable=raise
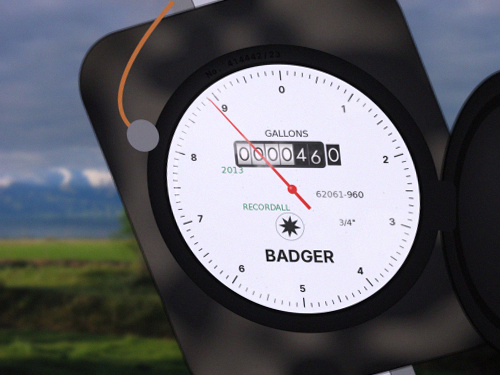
458.9 gal
